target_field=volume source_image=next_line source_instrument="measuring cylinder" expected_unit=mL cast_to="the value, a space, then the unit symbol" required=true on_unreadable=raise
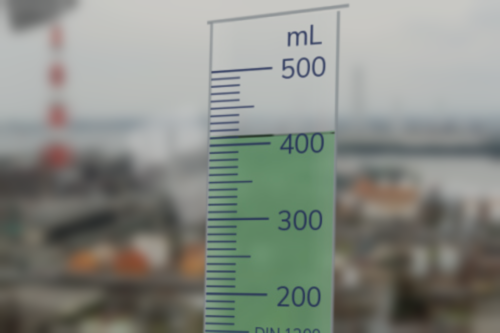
410 mL
